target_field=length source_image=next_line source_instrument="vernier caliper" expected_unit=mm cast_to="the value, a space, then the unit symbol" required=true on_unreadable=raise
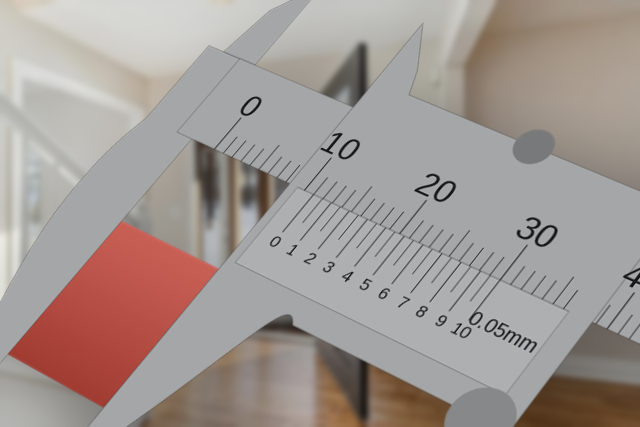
11.0 mm
